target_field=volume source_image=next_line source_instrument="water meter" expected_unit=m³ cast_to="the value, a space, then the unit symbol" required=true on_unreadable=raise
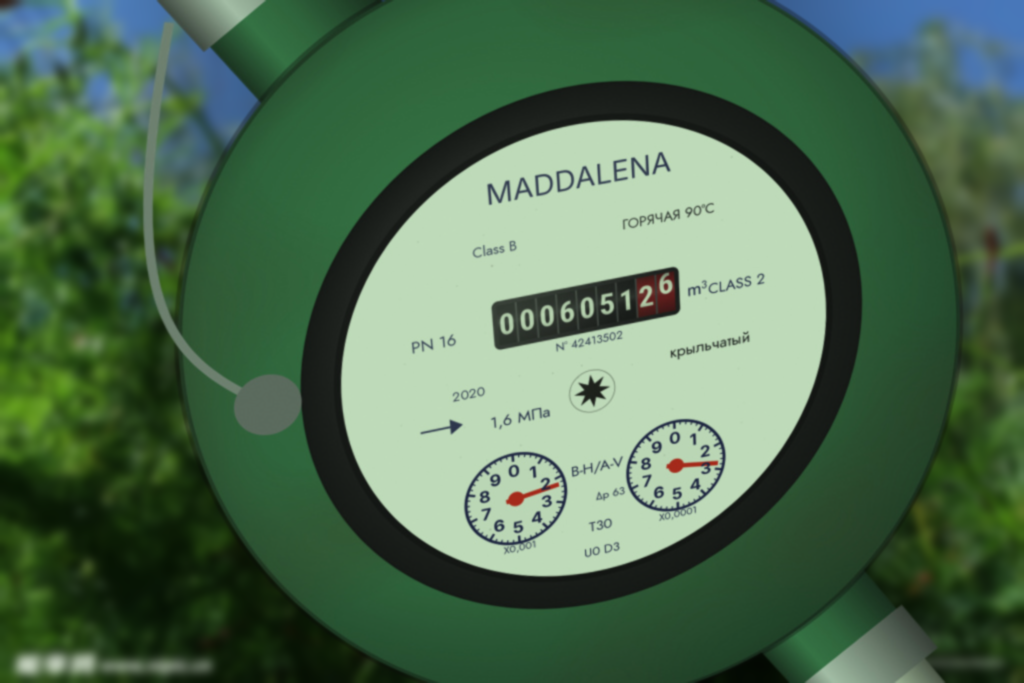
6051.2622 m³
